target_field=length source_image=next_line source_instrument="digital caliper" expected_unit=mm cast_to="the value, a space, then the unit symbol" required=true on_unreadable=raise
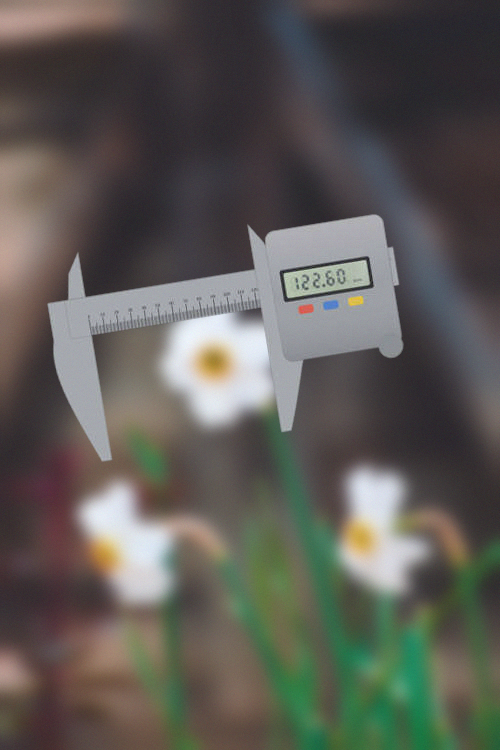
122.60 mm
